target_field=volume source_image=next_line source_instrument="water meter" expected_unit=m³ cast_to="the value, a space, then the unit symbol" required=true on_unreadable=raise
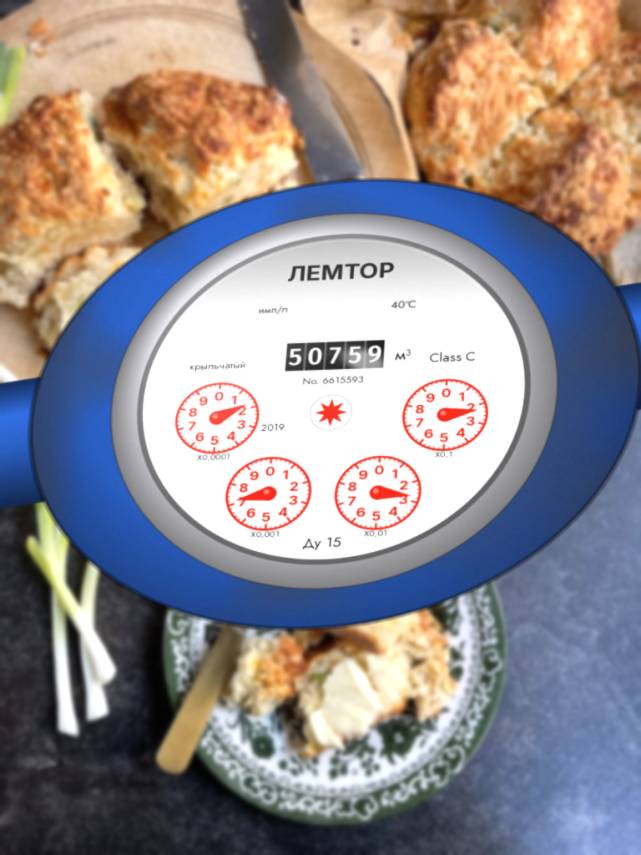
50759.2271 m³
